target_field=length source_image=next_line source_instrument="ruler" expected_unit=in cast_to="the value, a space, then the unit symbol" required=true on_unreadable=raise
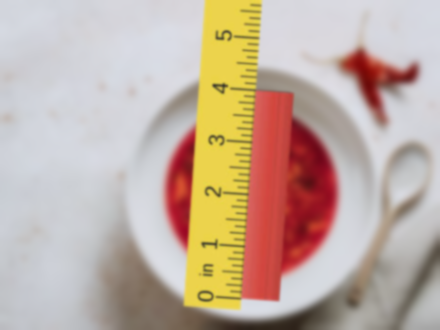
4 in
